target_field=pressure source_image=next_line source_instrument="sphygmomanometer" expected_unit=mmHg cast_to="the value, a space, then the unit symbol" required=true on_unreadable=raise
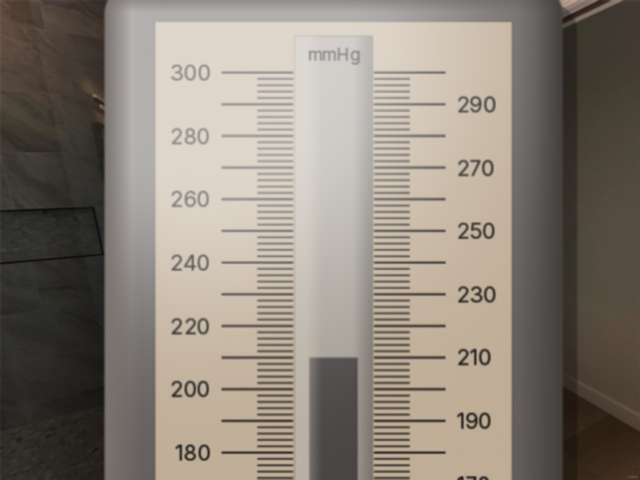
210 mmHg
